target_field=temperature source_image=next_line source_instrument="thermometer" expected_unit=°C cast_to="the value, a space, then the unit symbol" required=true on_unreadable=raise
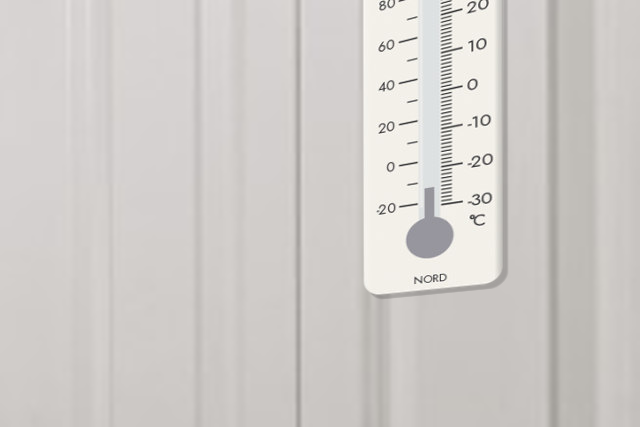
-25 °C
